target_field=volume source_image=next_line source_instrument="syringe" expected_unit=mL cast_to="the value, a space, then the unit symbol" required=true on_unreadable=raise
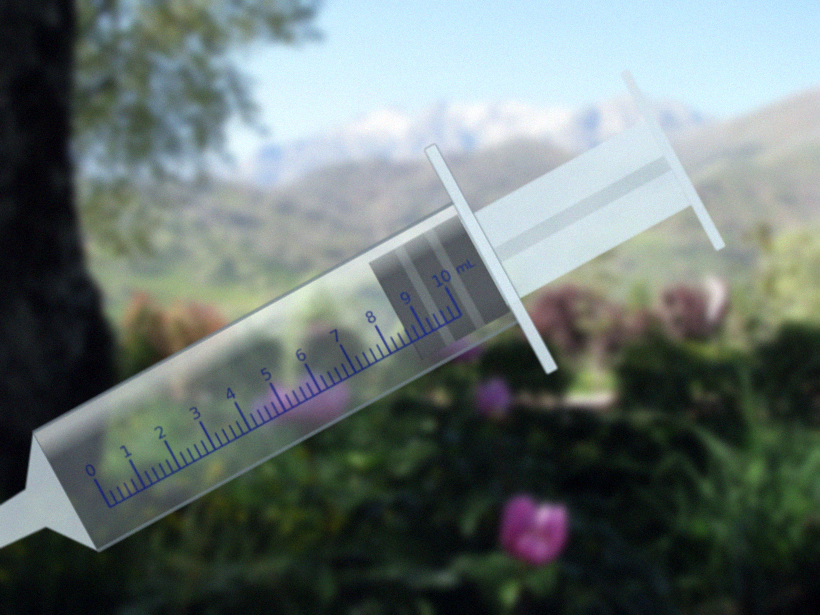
8.6 mL
